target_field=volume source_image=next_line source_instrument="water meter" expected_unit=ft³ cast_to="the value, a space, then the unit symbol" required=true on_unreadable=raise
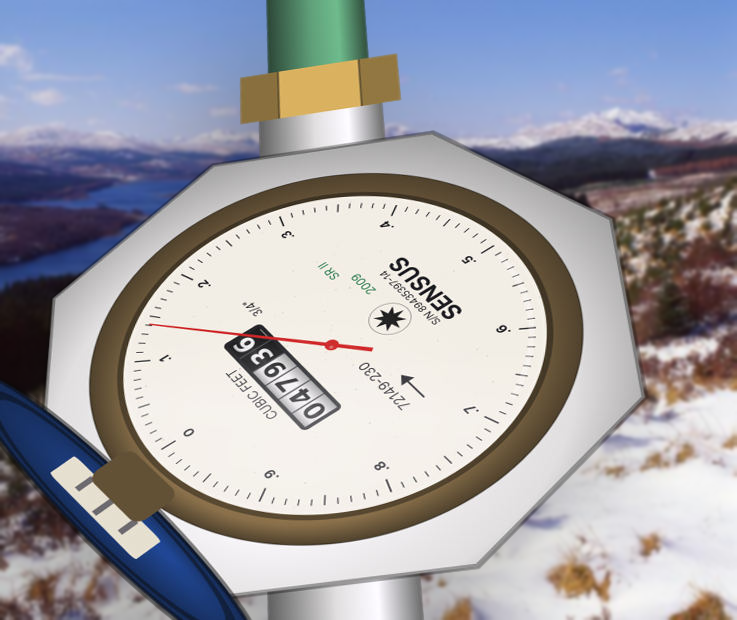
47936.14 ft³
